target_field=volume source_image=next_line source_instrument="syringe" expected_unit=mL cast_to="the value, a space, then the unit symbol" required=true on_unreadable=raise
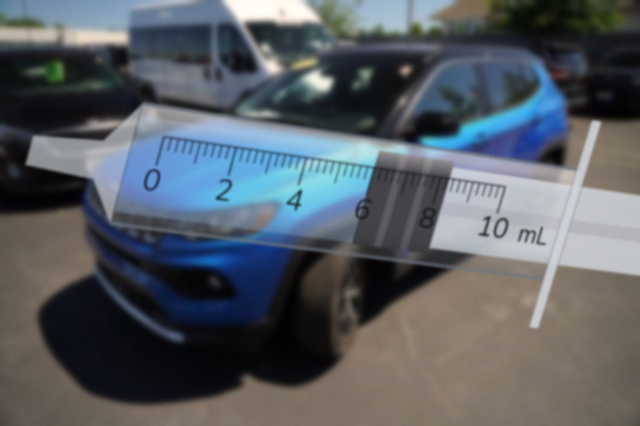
6 mL
